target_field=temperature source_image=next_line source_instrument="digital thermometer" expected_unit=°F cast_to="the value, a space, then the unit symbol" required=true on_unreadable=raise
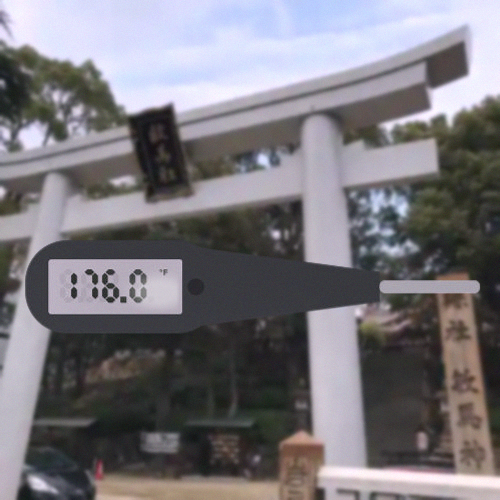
176.0 °F
